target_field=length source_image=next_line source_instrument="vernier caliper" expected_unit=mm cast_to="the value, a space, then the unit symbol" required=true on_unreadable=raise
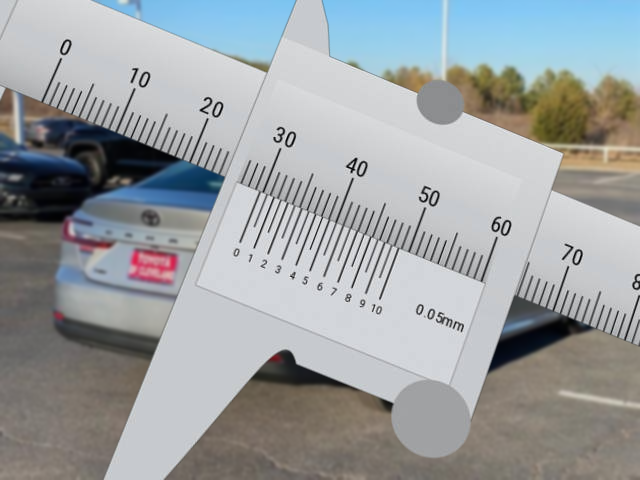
29.6 mm
